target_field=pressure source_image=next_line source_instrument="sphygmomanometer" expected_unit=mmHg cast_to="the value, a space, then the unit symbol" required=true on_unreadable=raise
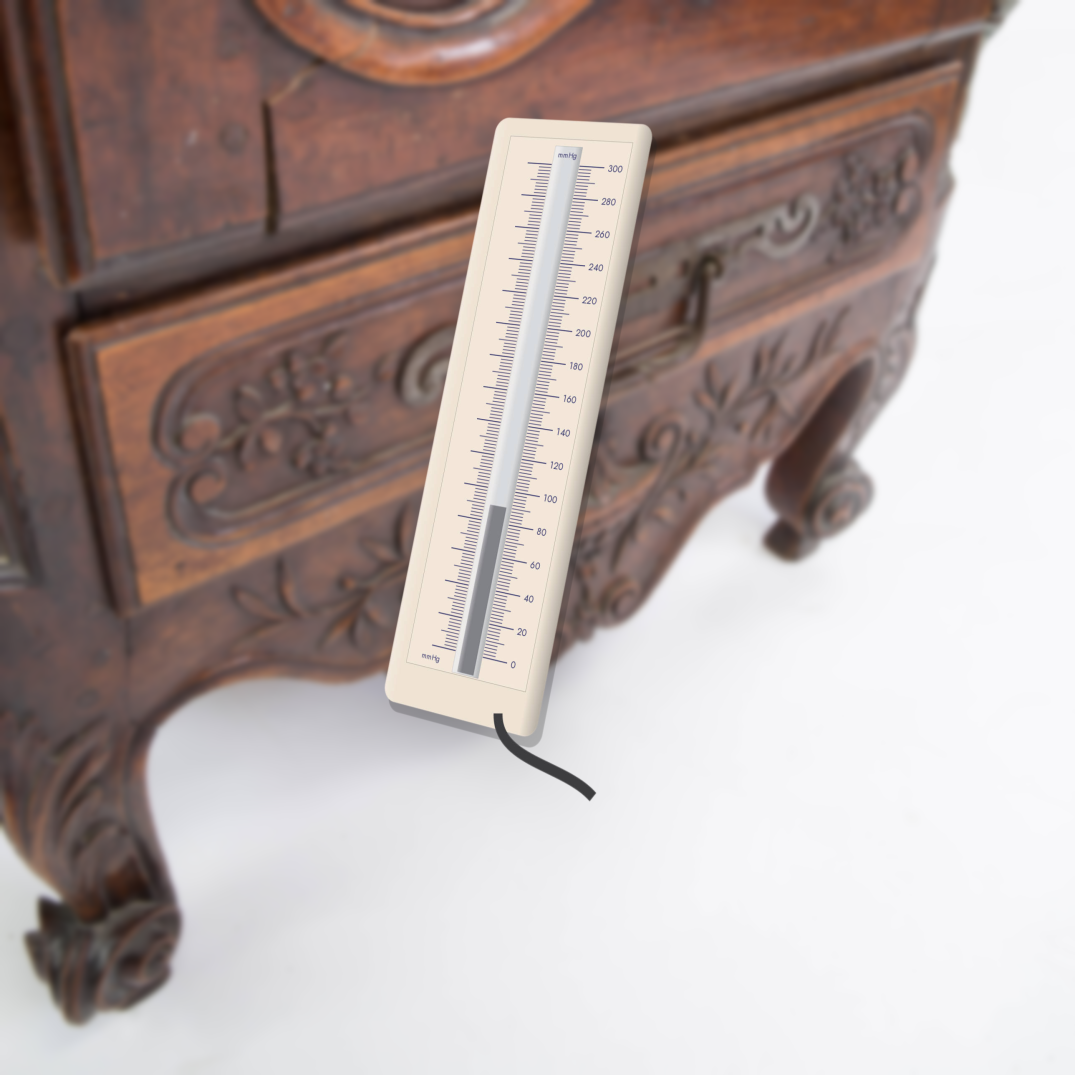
90 mmHg
